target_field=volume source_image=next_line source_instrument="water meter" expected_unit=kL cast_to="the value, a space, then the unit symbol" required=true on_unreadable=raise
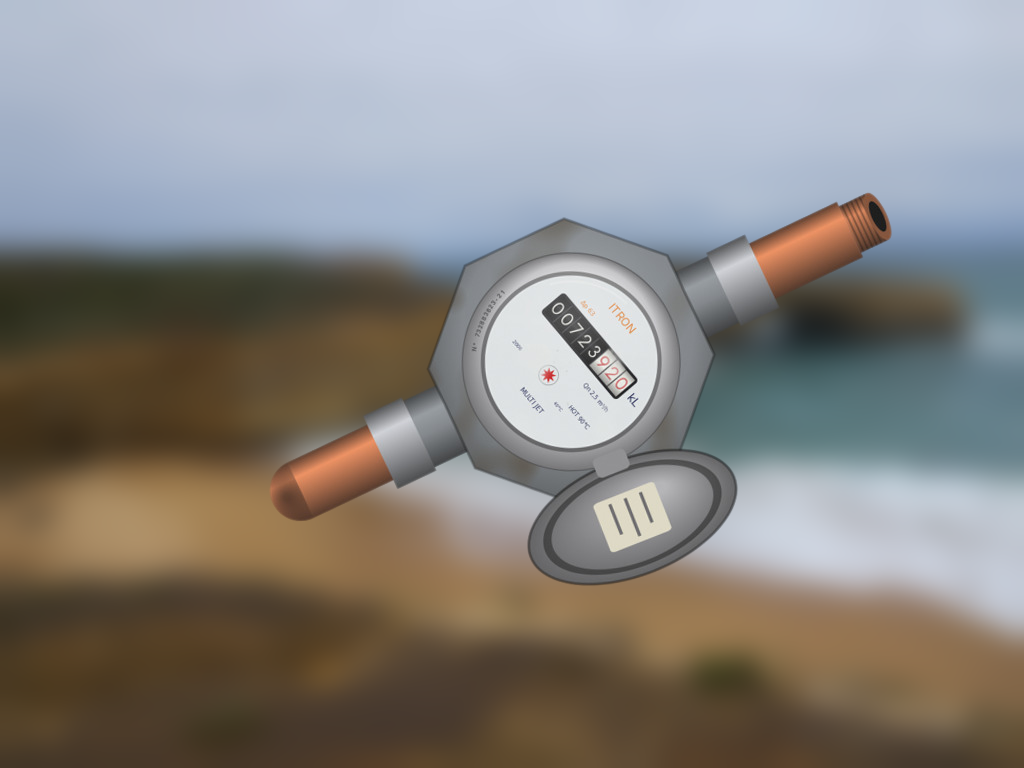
723.920 kL
